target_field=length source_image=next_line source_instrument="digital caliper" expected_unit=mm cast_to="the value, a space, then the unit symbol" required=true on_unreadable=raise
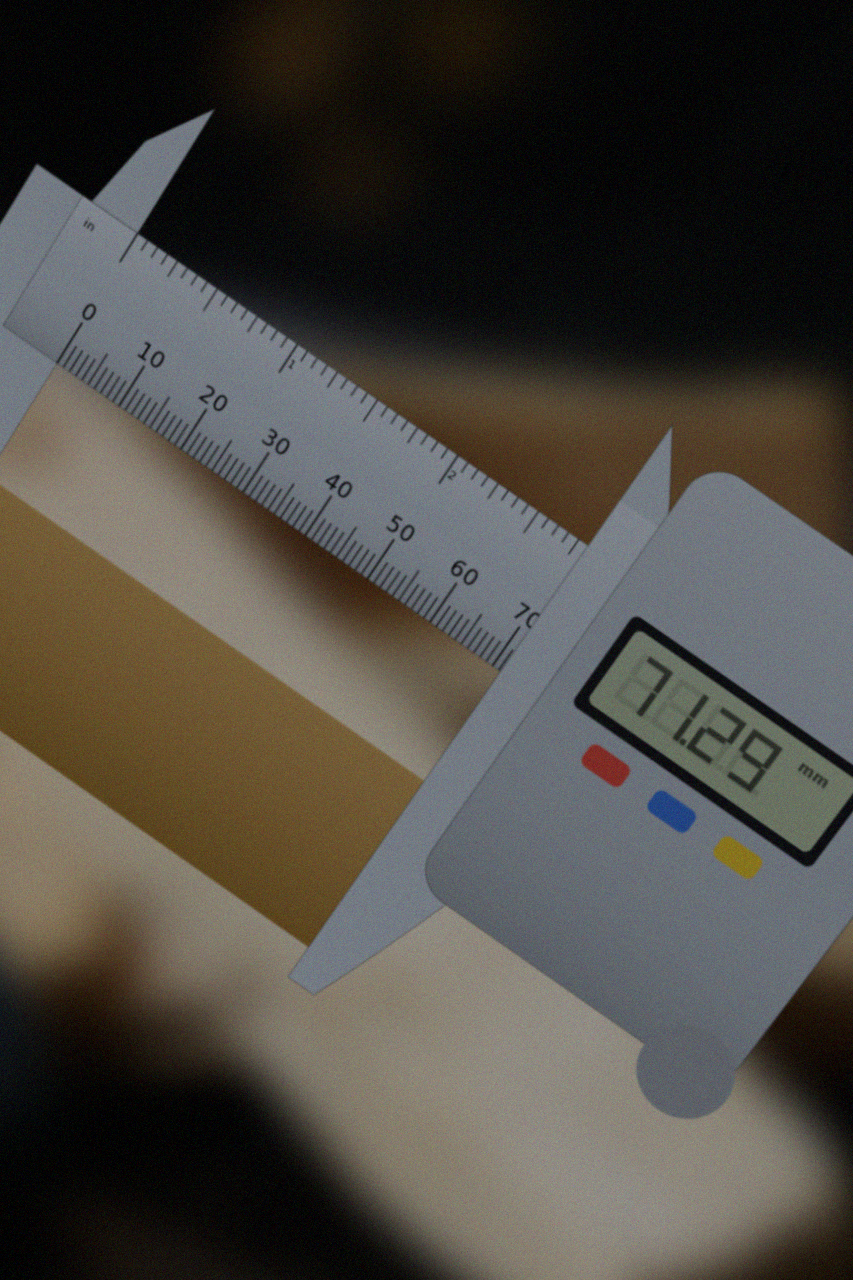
71.29 mm
